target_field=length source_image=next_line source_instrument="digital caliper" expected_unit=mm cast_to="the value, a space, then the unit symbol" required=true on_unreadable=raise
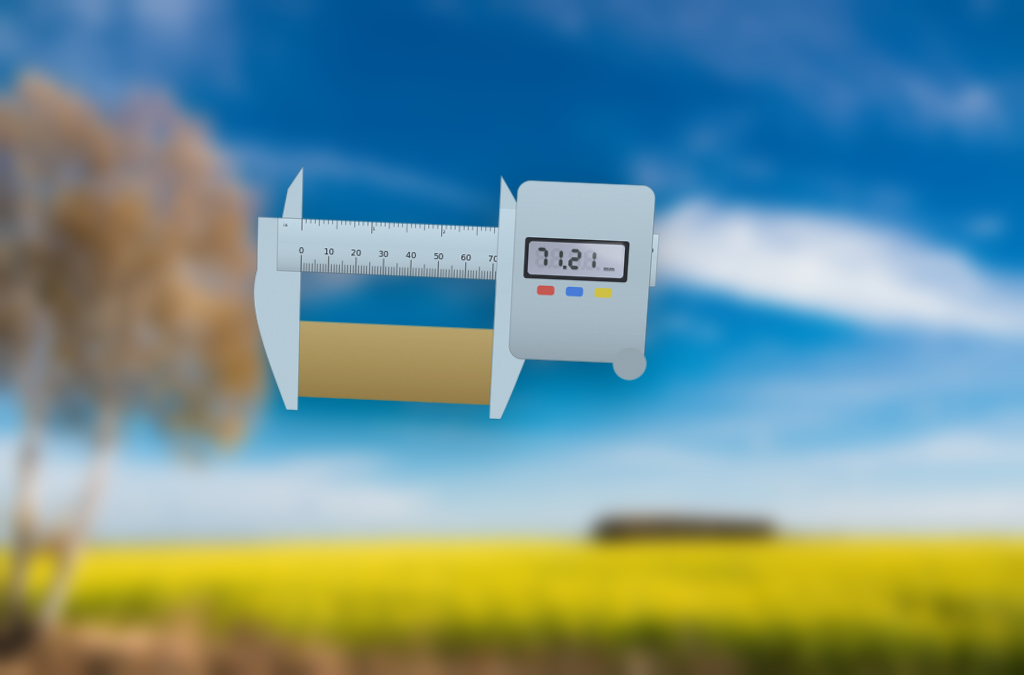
71.21 mm
